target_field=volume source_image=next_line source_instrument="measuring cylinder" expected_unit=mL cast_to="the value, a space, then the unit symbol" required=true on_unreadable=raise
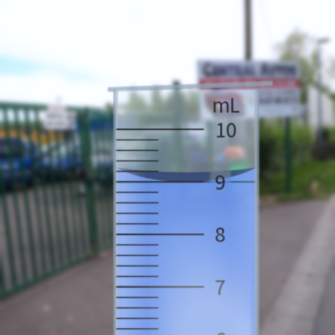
9 mL
